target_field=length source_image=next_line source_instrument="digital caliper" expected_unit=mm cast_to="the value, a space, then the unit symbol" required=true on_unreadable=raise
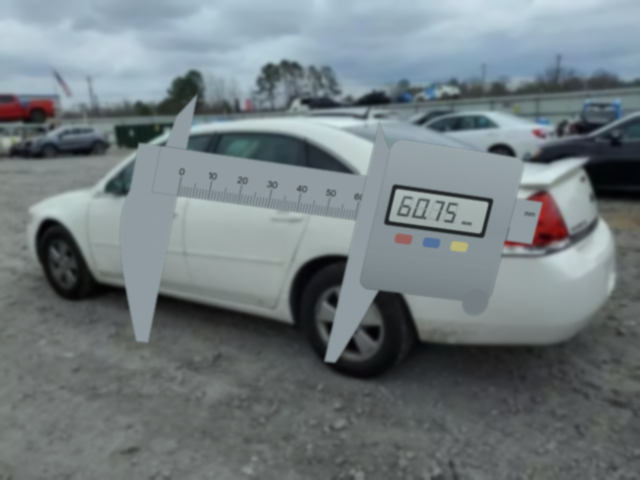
60.75 mm
